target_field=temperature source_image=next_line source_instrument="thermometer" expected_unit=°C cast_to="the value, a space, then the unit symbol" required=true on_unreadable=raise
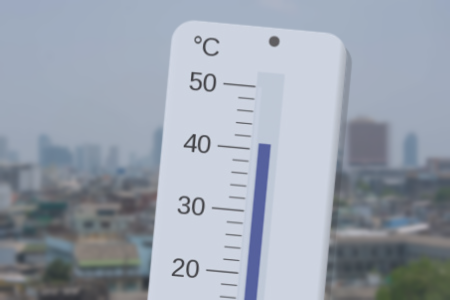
41 °C
